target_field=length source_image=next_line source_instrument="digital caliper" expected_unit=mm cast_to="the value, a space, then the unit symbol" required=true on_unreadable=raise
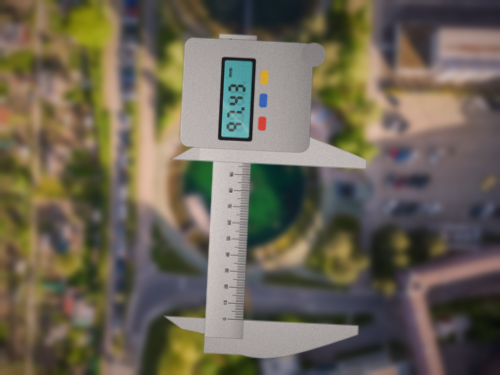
97.43 mm
